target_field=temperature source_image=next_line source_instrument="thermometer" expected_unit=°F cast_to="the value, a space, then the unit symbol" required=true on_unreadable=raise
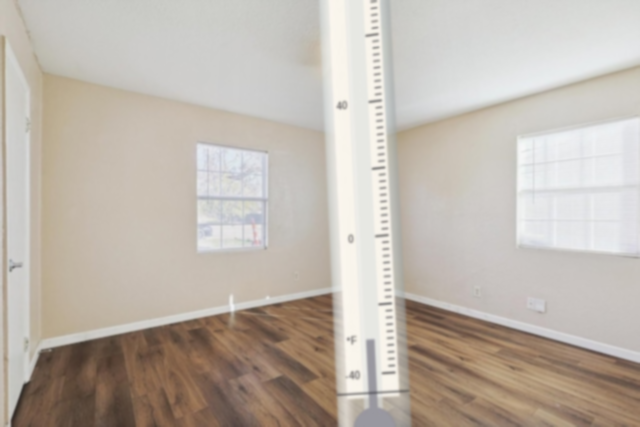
-30 °F
